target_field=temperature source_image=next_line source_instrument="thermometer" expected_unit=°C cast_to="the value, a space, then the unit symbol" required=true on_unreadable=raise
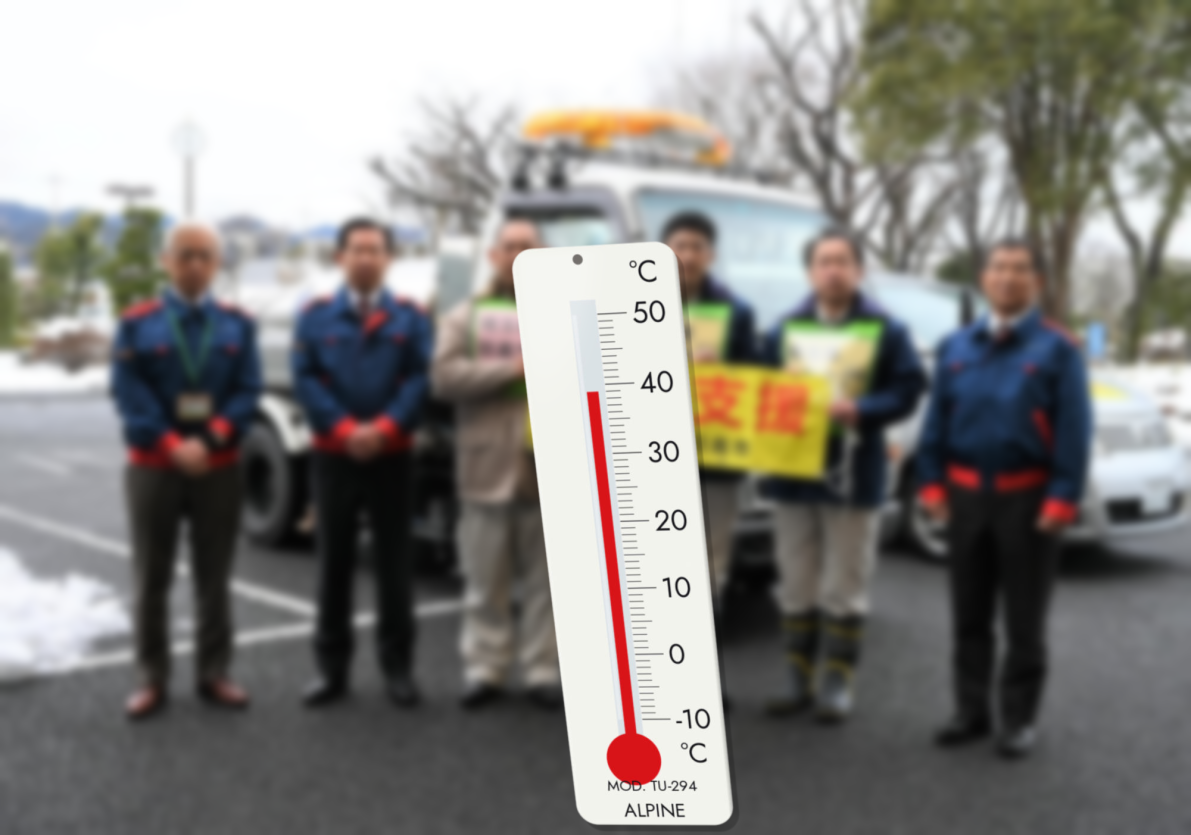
39 °C
